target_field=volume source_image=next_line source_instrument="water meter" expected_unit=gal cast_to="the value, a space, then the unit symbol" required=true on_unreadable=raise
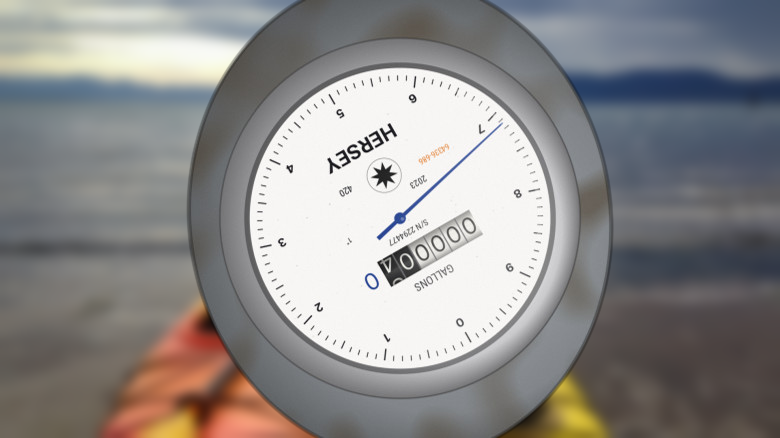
37.1 gal
